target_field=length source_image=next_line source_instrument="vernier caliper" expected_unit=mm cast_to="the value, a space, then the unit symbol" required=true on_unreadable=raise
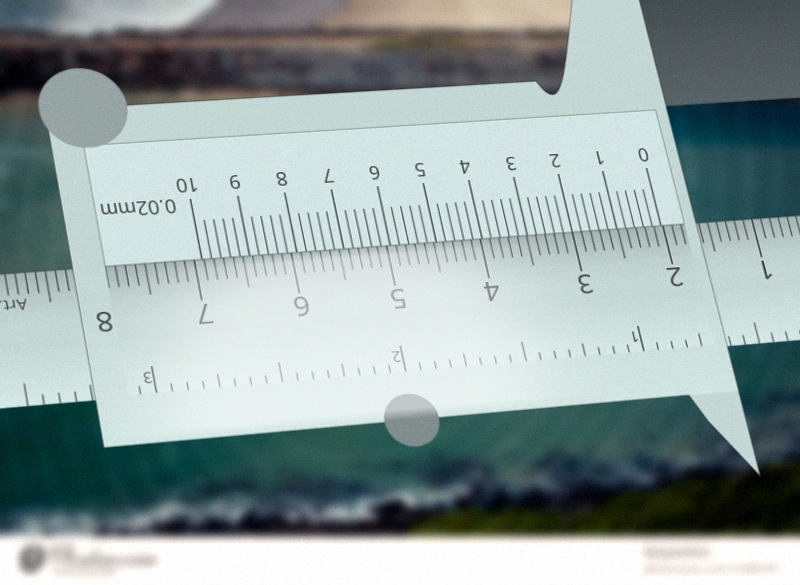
20.2 mm
